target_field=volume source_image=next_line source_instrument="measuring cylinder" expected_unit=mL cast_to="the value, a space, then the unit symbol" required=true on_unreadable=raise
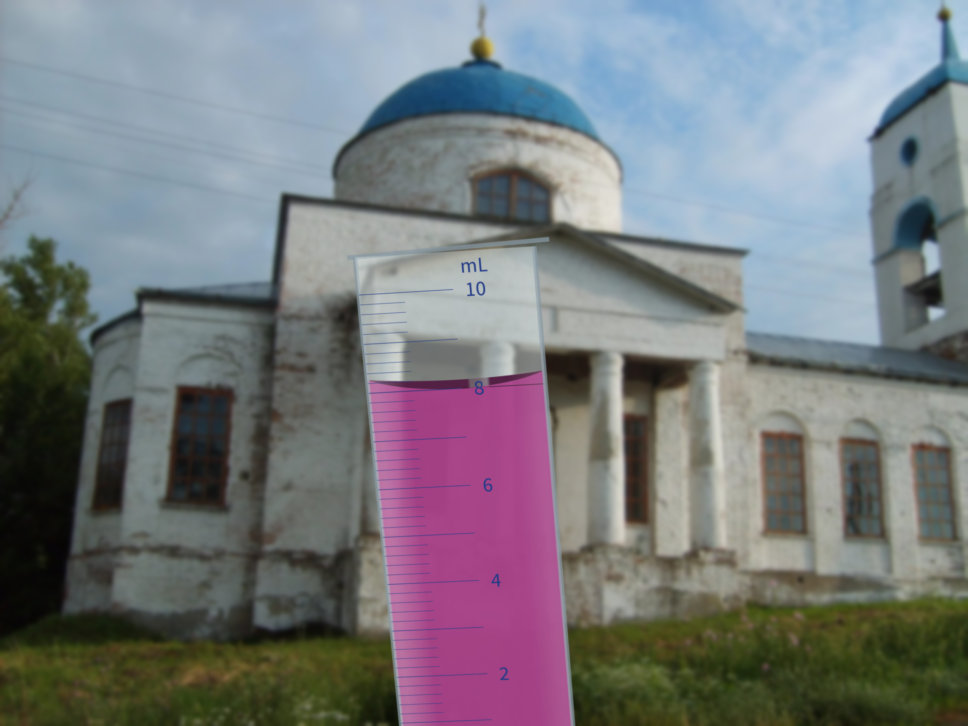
8 mL
